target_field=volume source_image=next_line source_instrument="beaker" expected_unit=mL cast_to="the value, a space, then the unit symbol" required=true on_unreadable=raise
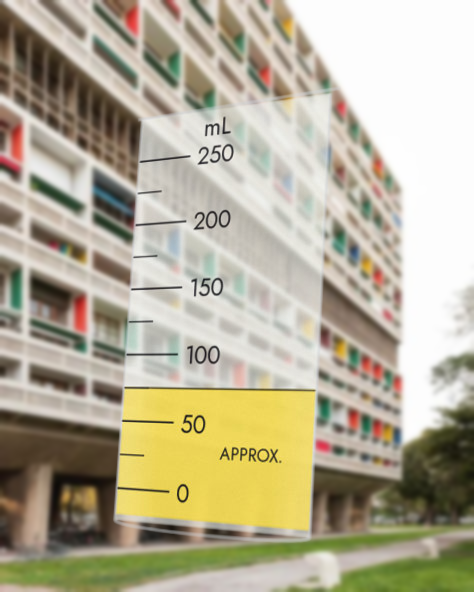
75 mL
